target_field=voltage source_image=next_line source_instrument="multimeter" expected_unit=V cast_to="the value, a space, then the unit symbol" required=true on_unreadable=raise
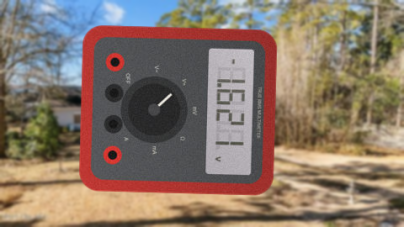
-1.621 V
